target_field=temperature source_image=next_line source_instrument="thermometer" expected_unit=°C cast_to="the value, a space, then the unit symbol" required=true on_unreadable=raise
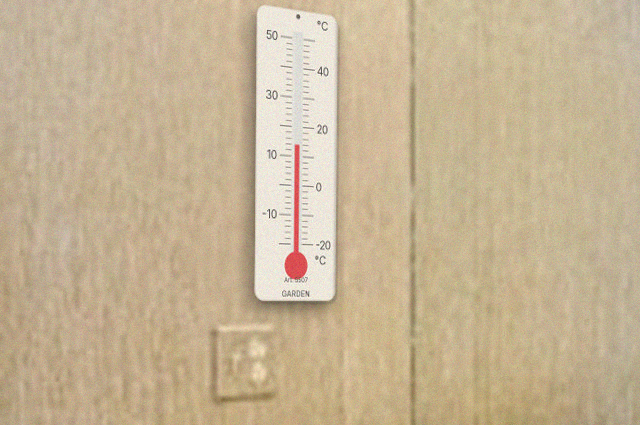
14 °C
